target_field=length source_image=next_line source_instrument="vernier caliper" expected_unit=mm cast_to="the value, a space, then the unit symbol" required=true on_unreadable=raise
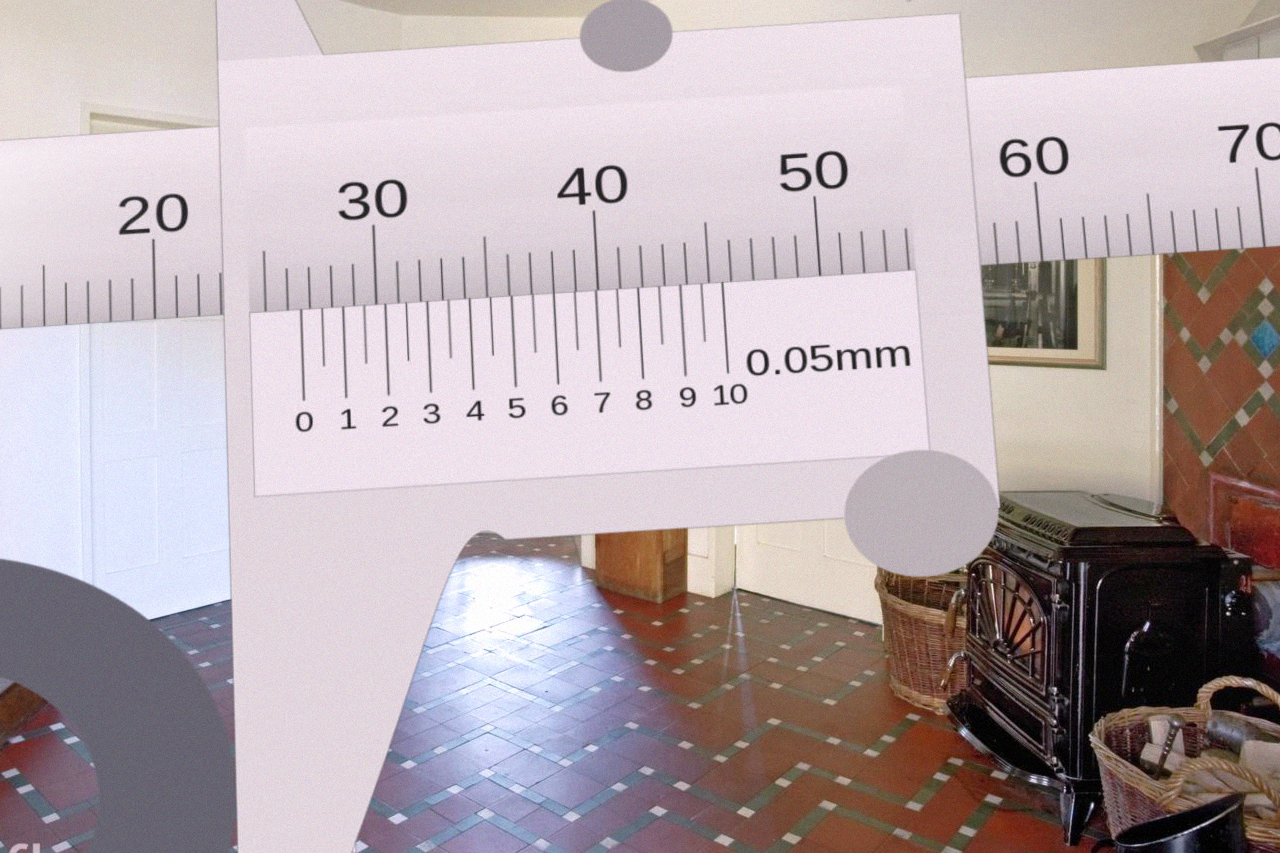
26.6 mm
